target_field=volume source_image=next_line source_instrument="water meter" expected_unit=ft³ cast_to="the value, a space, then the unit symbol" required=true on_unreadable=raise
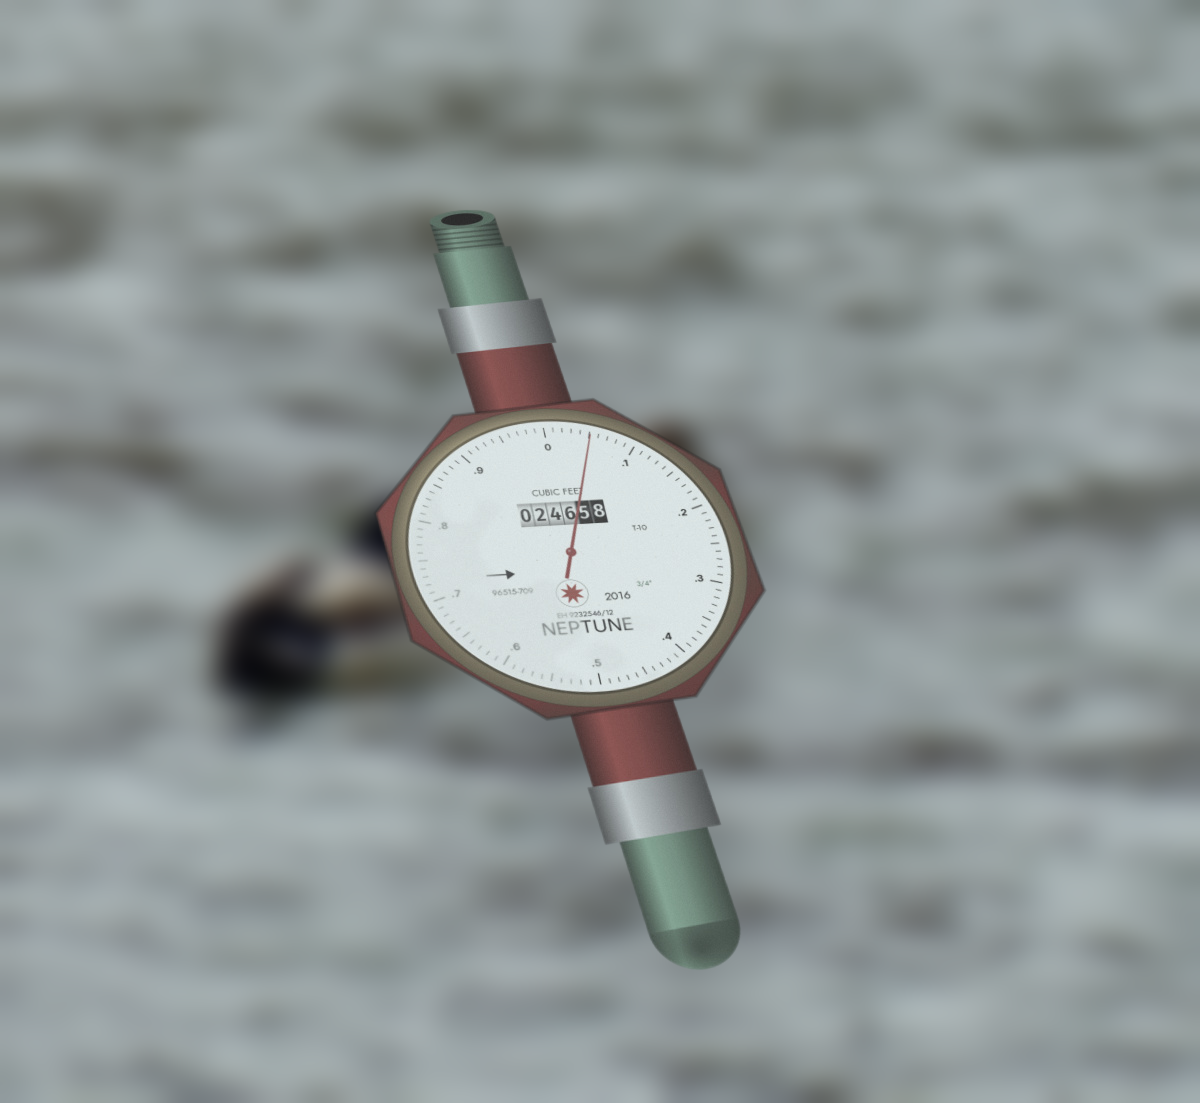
24658.05 ft³
